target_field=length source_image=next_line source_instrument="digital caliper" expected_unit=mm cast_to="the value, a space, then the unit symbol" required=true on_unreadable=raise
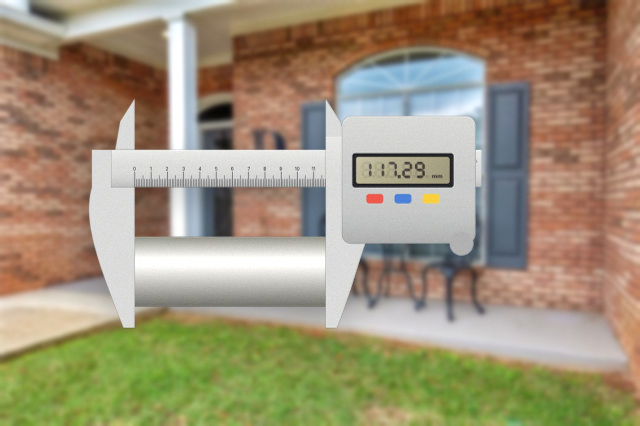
117.29 mm
